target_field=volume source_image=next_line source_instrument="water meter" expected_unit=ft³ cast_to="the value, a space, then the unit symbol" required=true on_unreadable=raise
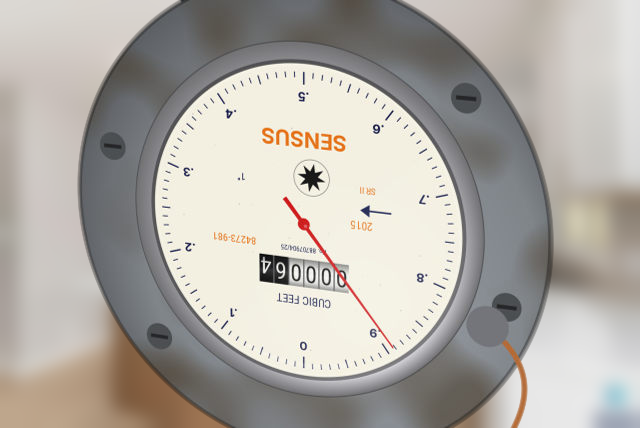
63.89 ft³
